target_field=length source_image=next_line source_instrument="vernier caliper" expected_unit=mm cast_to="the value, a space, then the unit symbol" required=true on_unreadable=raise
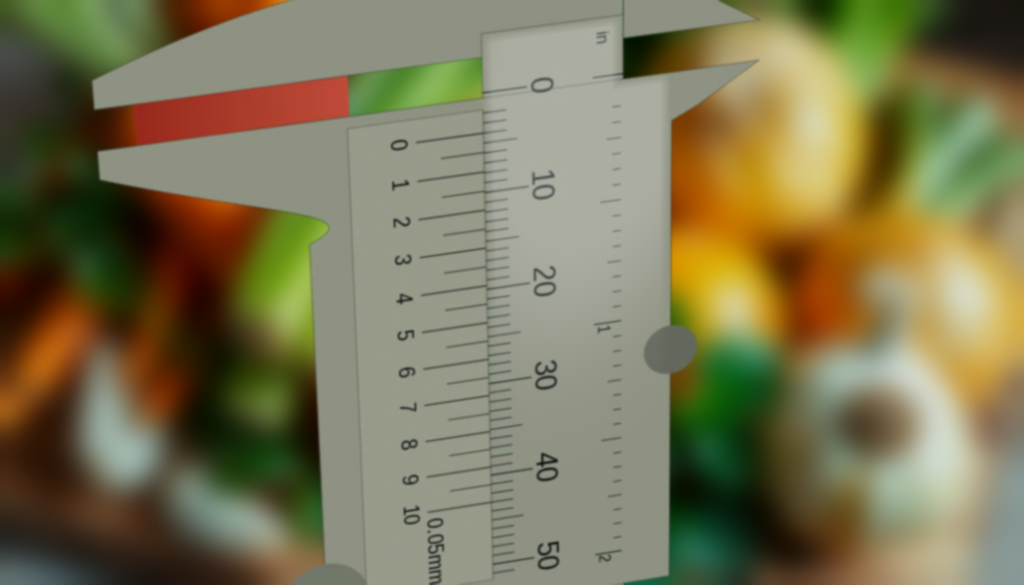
4.0 mm
